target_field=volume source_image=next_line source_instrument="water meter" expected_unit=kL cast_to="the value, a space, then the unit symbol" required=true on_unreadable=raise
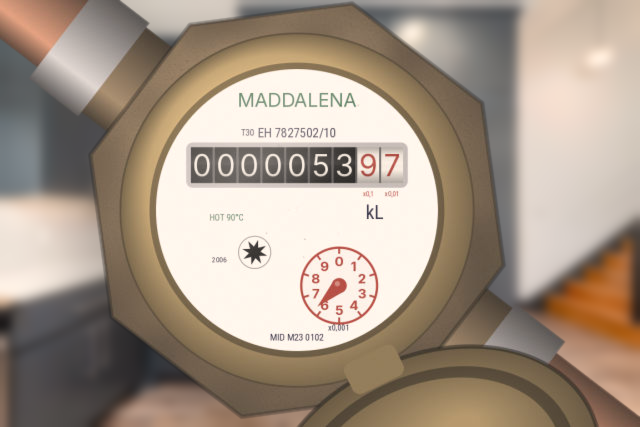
53.976 kL
